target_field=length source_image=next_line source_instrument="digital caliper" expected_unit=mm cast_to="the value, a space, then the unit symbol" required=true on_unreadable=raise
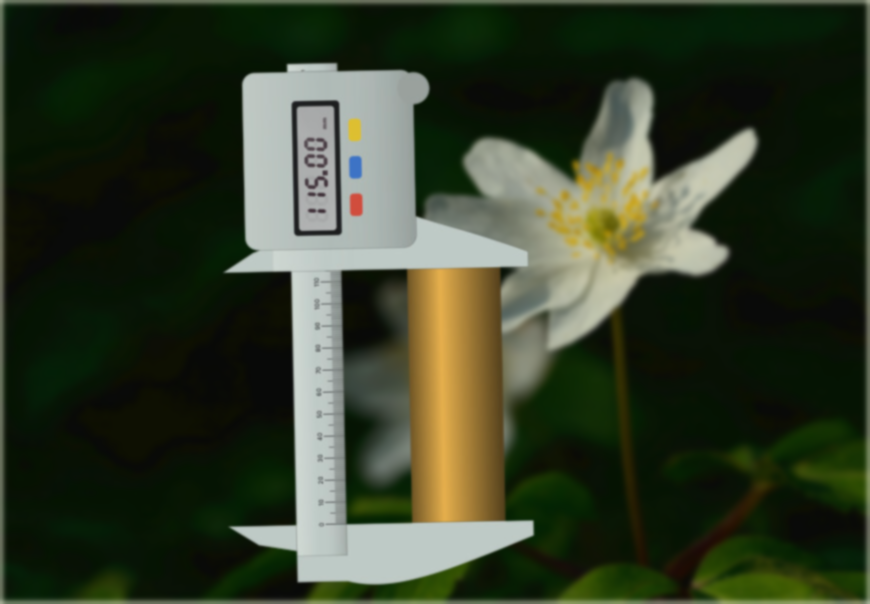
115.00 mm
